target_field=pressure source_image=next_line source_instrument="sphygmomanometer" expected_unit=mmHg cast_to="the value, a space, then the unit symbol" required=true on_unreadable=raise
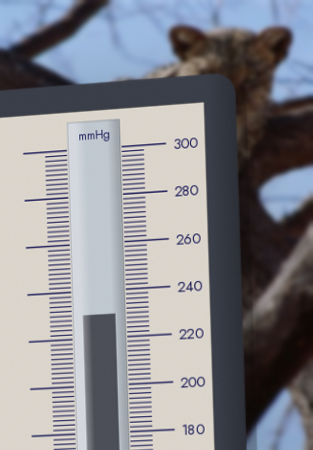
230 mmHg
